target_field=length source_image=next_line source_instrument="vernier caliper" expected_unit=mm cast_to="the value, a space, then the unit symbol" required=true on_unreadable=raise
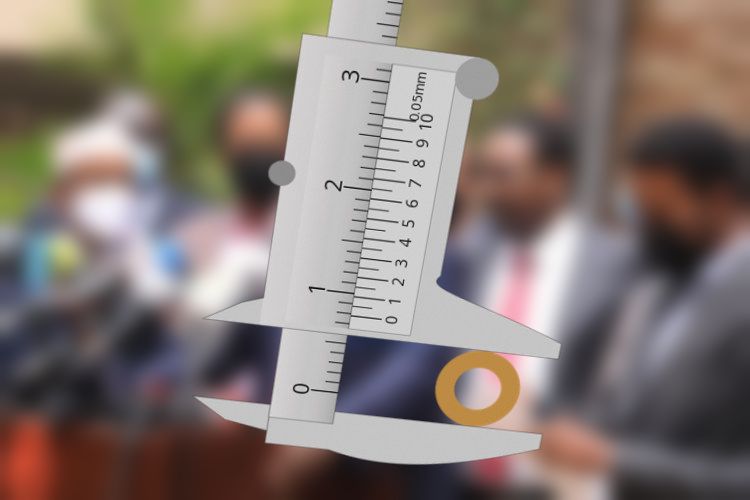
7.8 mm
